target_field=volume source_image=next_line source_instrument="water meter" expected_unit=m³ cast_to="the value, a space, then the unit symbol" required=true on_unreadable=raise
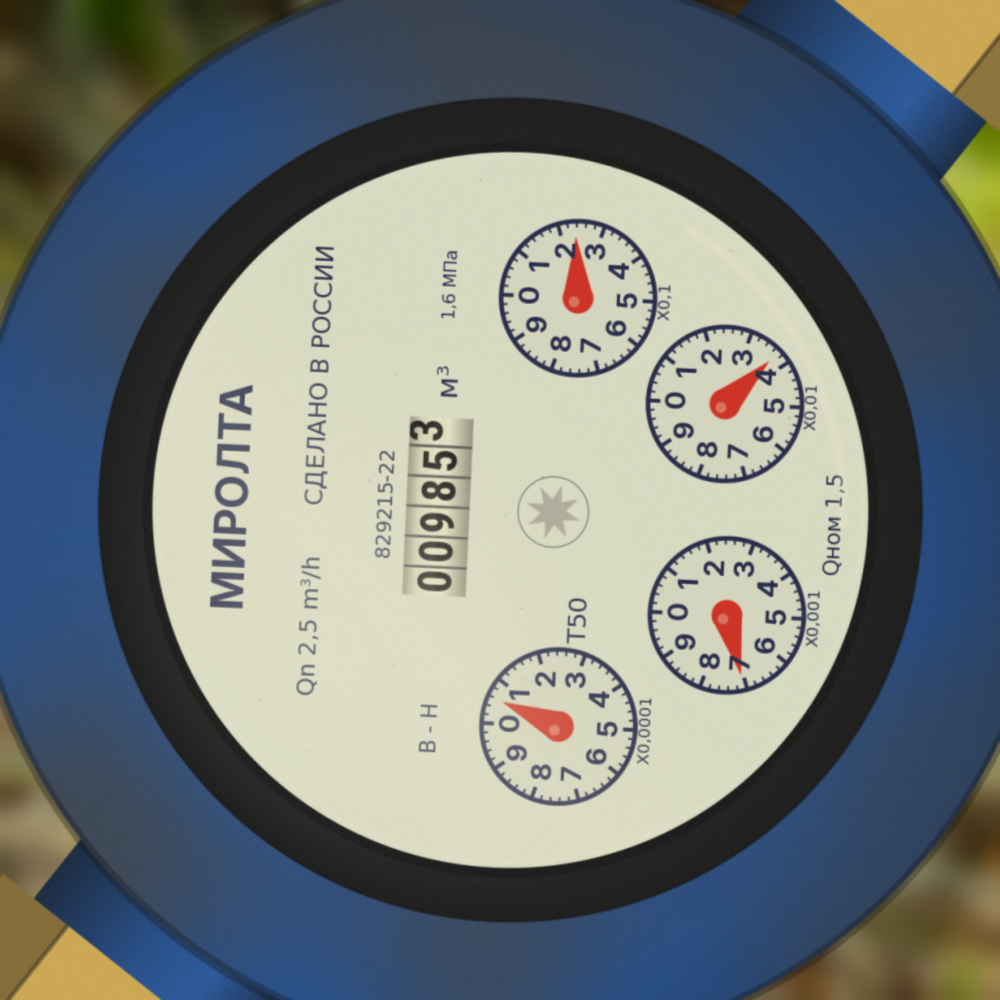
9853.2370 m³
